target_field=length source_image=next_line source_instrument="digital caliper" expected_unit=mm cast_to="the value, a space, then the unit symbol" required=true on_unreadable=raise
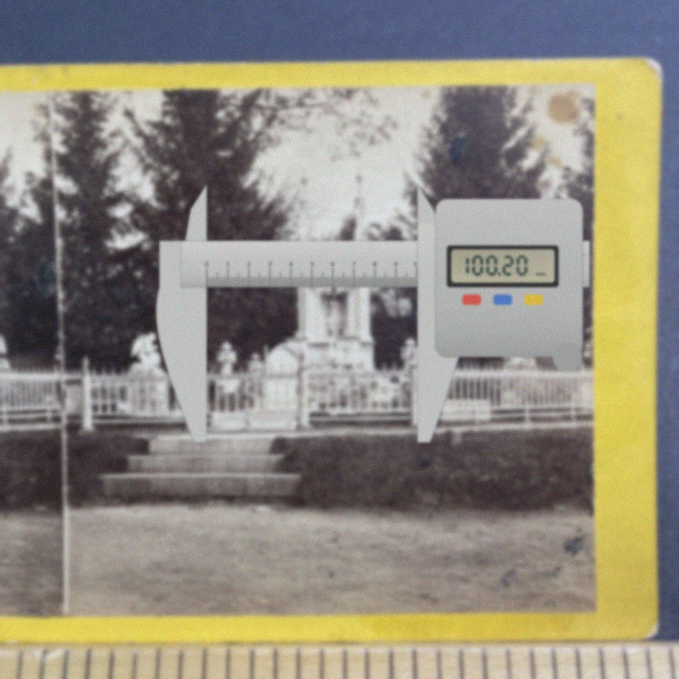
100.20 mm
